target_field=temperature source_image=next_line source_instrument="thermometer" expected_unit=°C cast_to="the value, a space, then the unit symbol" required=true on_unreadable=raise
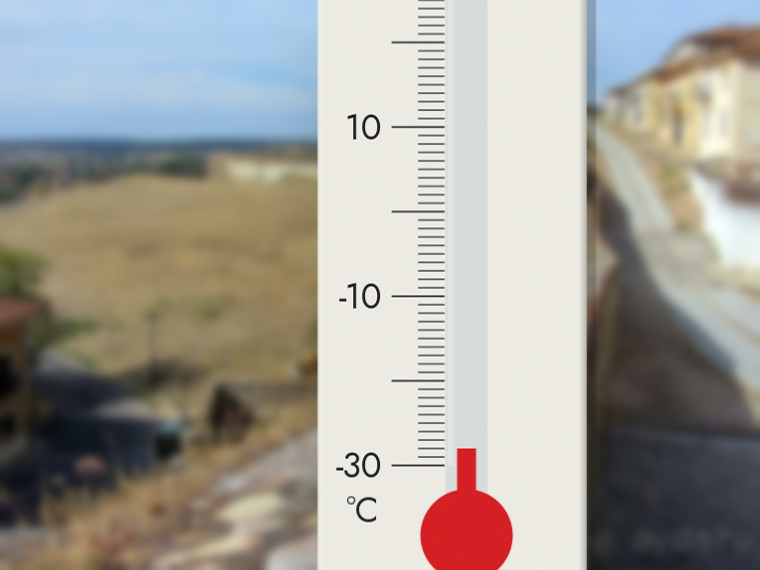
-28 °C
